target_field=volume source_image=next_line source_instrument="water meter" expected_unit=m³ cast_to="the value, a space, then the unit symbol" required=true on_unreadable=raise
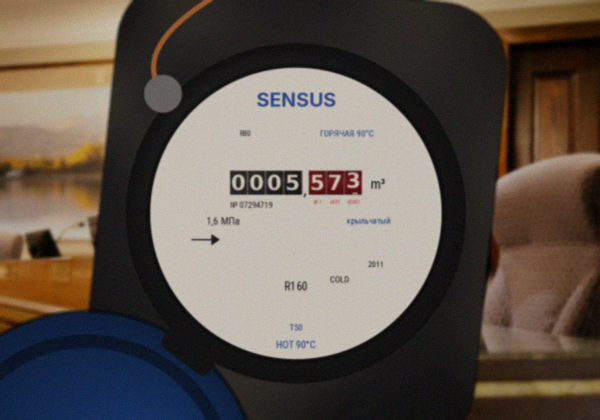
5.573 m³
